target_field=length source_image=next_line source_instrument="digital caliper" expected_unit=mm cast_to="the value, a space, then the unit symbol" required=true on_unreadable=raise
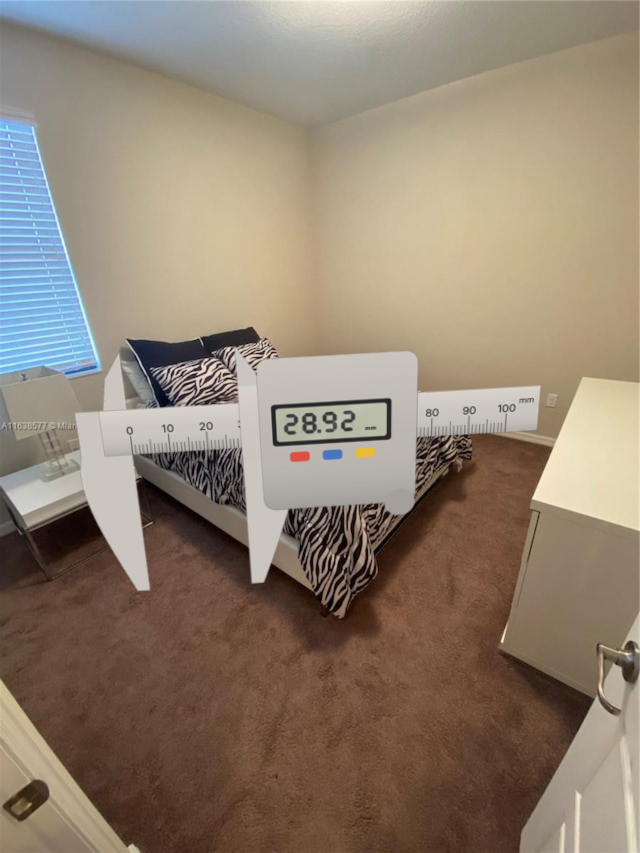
28.92 mm
